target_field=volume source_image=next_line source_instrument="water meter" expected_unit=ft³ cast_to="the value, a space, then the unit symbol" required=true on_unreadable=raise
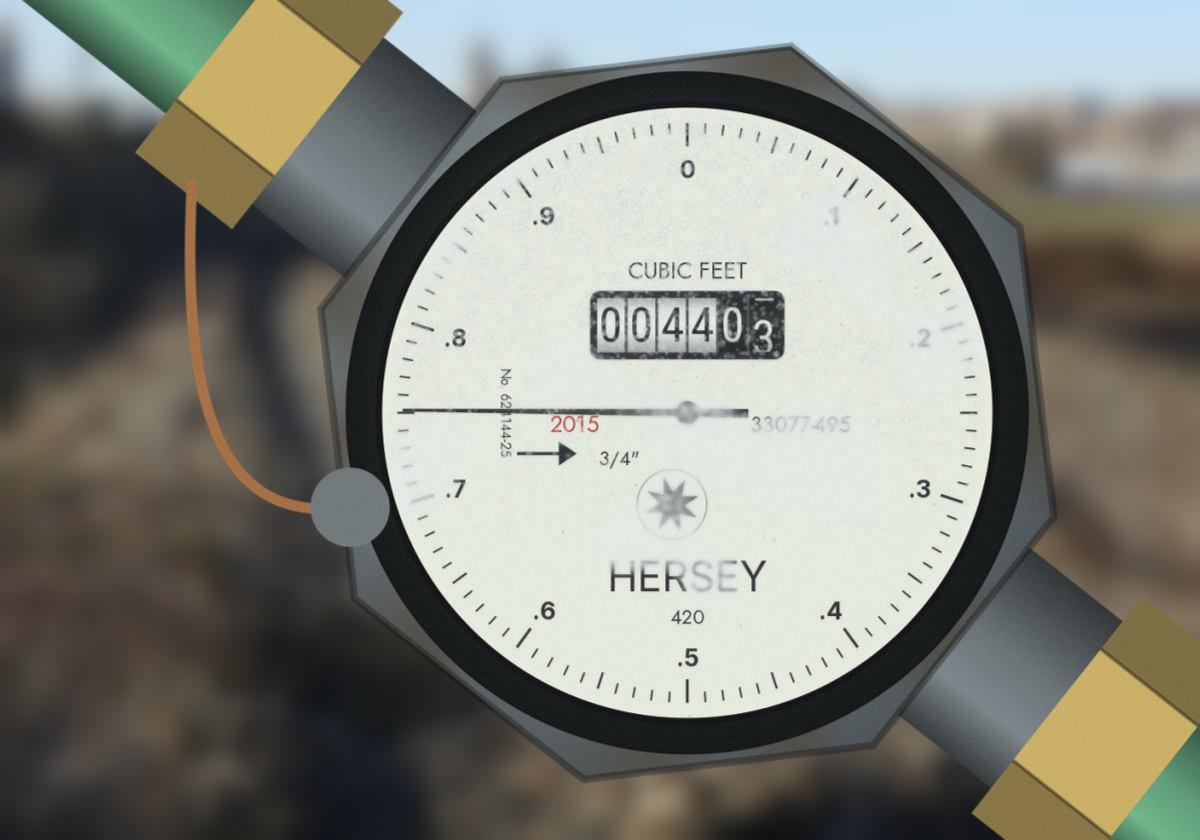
4402.75 ft³
